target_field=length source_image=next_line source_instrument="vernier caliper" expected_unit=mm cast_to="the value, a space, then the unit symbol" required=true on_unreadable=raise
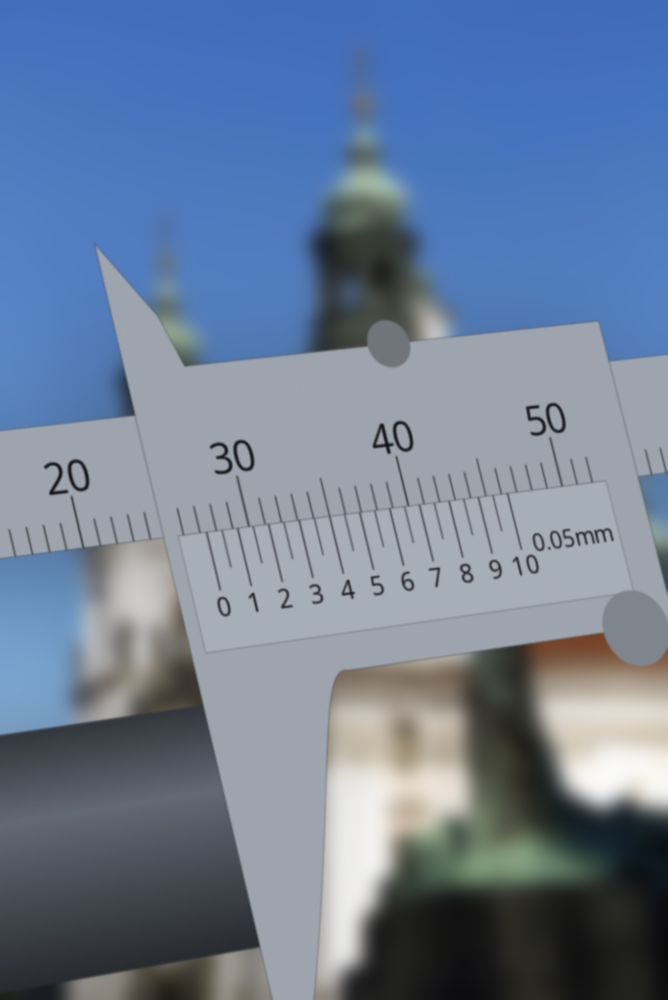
27.4 mm
